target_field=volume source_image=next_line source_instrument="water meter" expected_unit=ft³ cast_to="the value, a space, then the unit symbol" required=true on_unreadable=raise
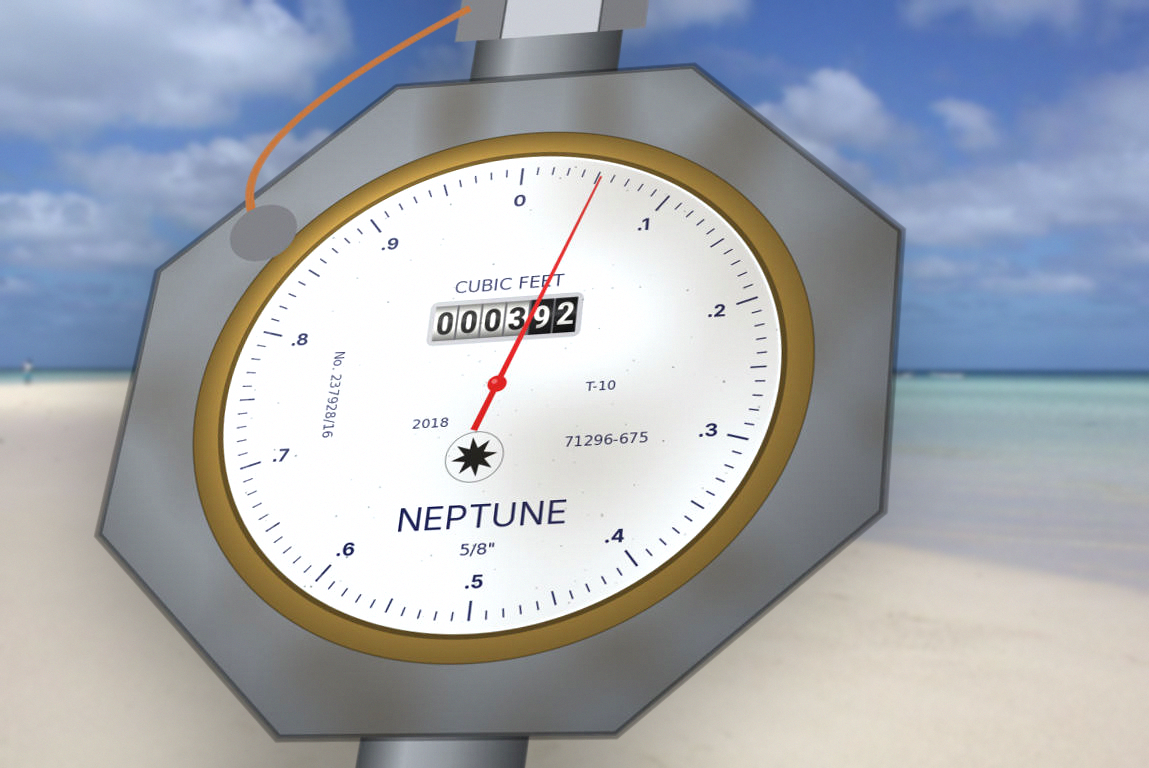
392.05 ft³
